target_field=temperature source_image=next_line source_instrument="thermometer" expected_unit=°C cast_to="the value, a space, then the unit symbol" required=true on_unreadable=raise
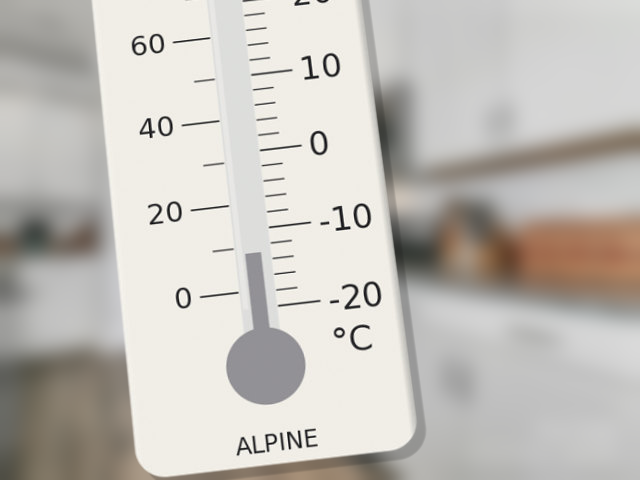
-13 °C
